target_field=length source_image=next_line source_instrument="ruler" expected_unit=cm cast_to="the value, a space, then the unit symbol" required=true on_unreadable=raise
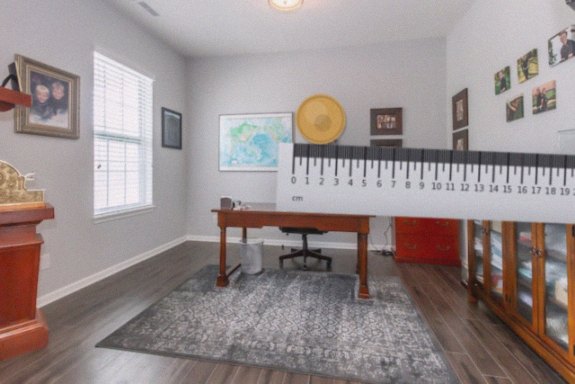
3.5 cm
